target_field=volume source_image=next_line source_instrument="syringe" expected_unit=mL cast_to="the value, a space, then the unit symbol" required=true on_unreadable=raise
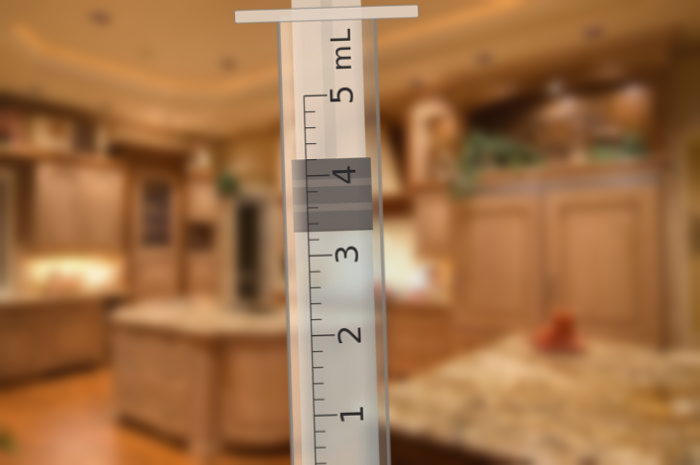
3.3 mL
